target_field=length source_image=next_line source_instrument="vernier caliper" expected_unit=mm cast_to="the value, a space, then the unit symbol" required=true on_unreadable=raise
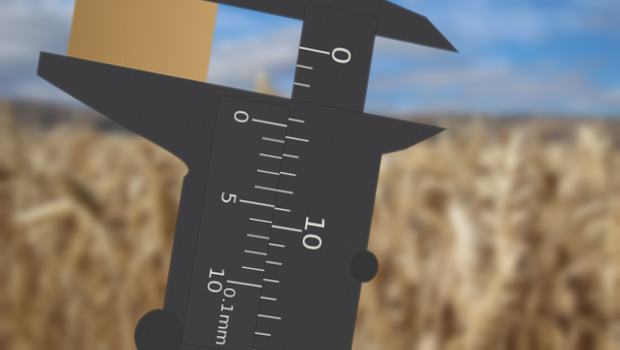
4.4 mm
